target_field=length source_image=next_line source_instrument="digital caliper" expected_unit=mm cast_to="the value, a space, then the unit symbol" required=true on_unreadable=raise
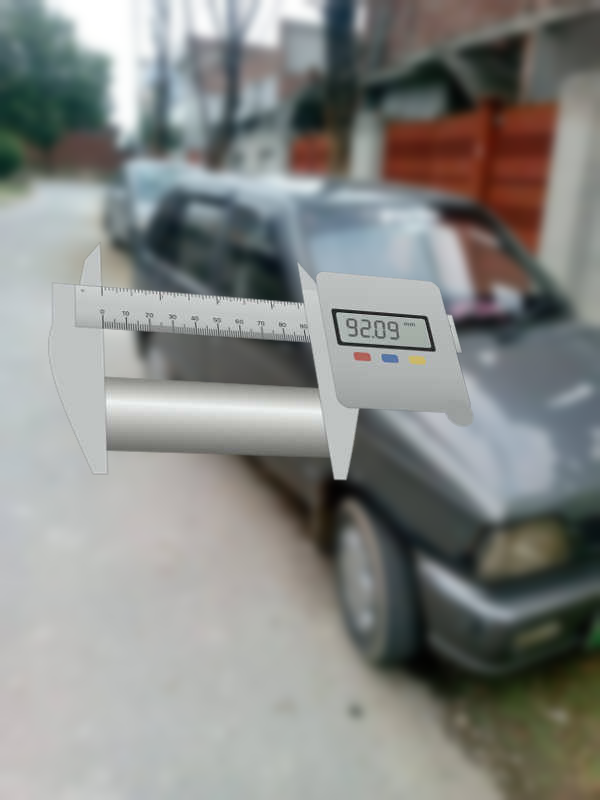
92.09 mm
